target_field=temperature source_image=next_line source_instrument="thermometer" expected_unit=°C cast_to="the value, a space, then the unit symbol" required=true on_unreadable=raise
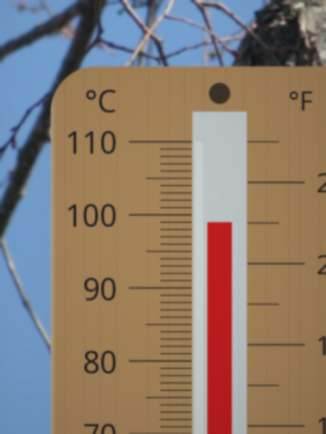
99 °C
